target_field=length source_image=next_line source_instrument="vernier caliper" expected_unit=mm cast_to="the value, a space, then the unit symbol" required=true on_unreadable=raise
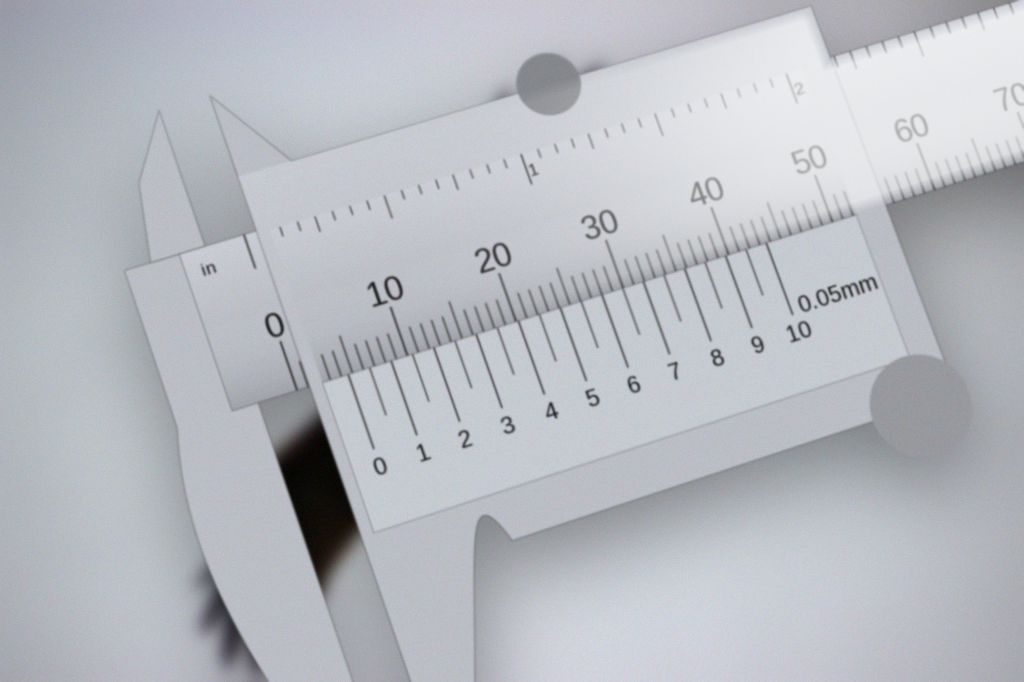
4.6 mm
